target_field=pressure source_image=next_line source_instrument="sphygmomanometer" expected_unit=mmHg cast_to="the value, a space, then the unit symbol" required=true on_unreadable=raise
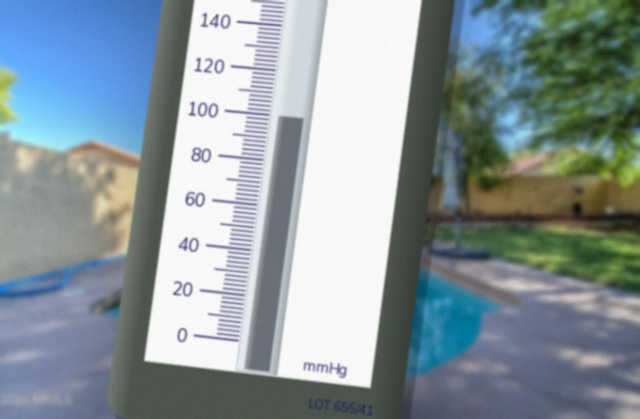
100 mmHg
